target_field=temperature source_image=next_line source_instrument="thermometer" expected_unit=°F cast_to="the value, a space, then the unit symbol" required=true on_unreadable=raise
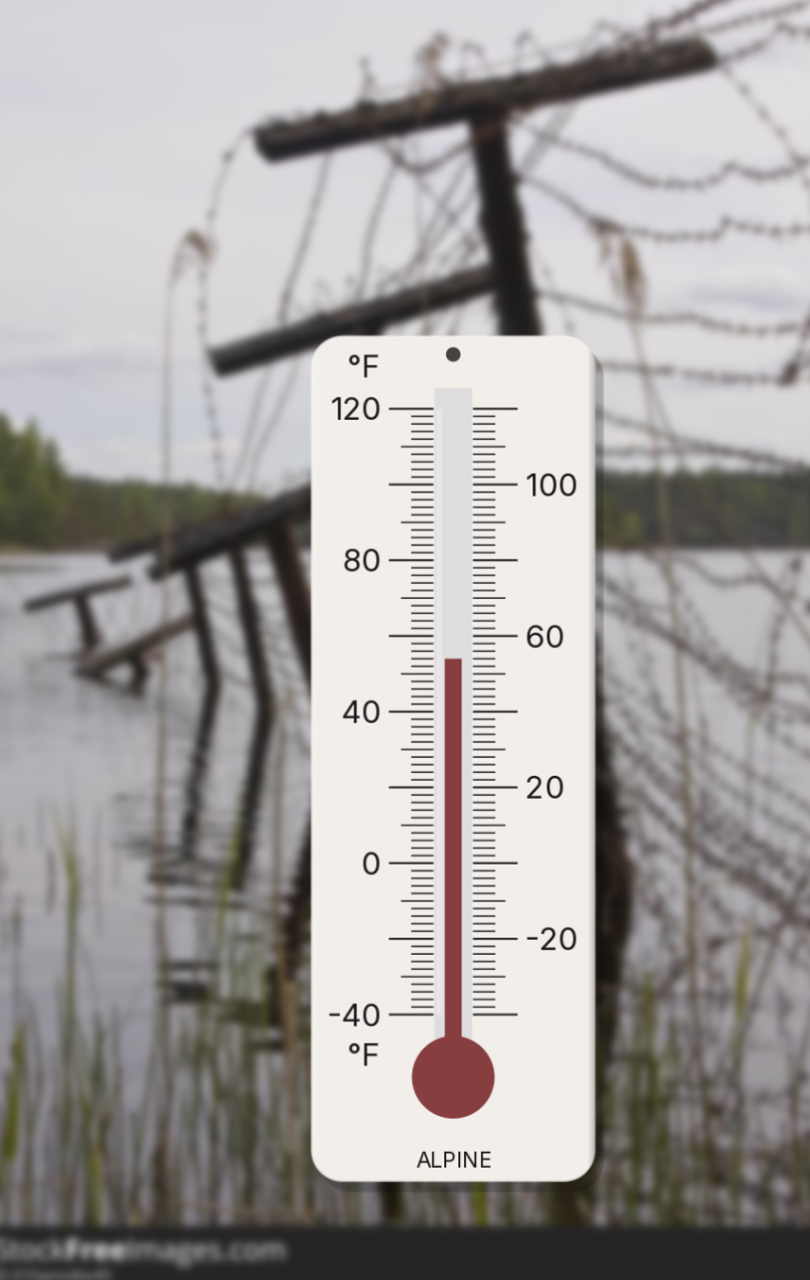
54 °F
